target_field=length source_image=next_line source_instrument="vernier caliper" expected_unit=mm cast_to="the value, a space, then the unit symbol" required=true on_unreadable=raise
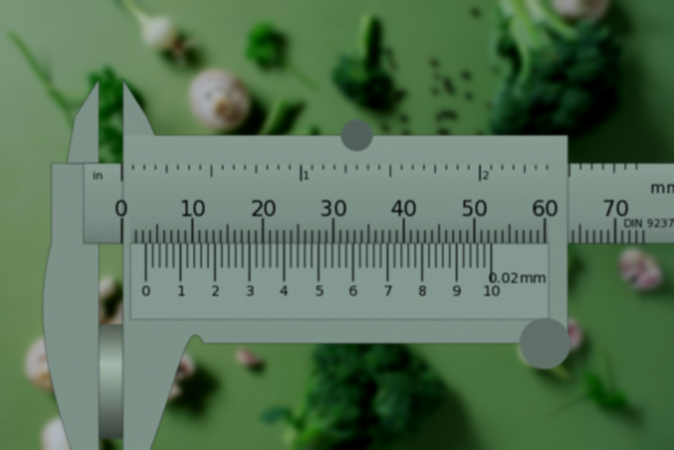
3.4 mm
